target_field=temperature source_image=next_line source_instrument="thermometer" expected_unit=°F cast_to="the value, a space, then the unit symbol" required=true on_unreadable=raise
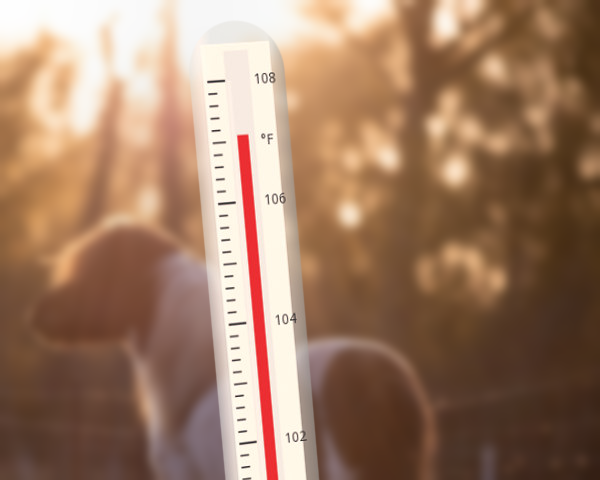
107.1 °F
